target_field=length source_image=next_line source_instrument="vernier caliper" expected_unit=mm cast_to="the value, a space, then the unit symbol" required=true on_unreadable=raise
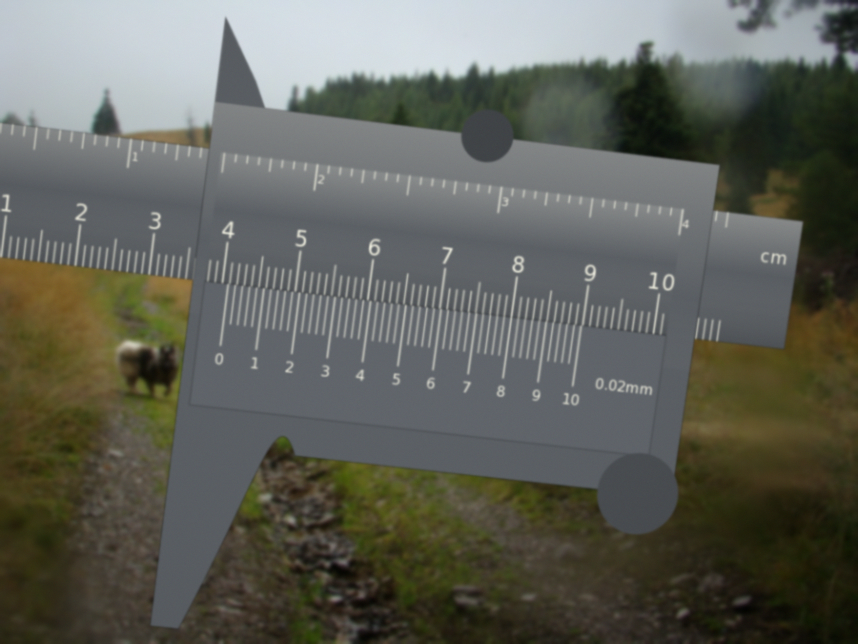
40.8 mm
